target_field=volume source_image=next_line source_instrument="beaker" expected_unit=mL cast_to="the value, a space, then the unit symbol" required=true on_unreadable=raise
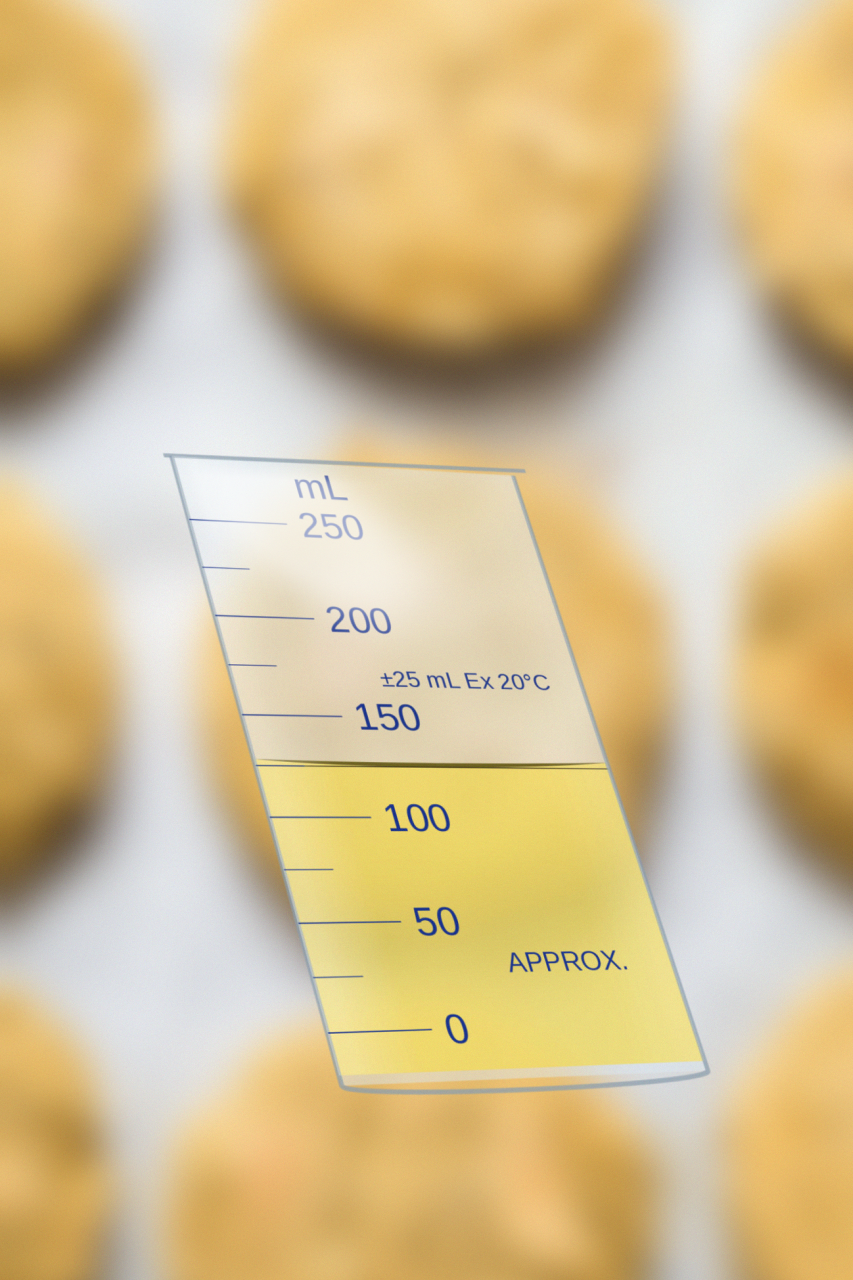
125 mL
